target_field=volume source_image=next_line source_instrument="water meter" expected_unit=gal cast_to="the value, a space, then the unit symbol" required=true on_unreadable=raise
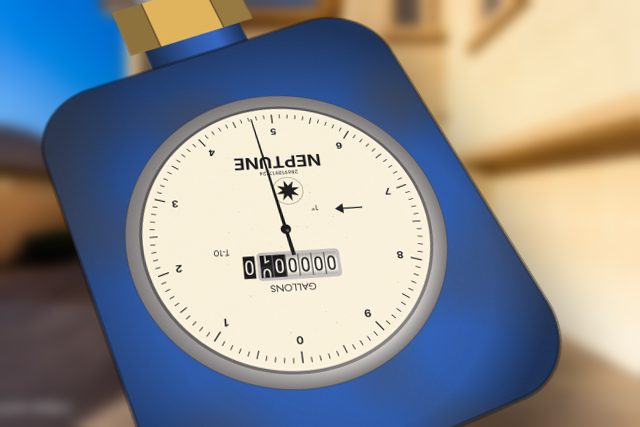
4.7 gal
